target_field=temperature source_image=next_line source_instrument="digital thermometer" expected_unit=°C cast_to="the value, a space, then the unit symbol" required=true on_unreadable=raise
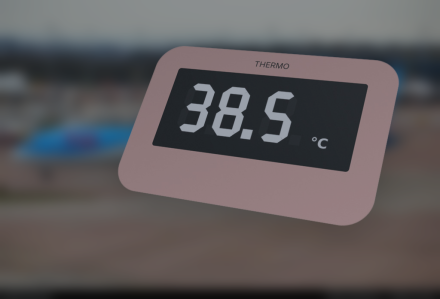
38.5 °C
